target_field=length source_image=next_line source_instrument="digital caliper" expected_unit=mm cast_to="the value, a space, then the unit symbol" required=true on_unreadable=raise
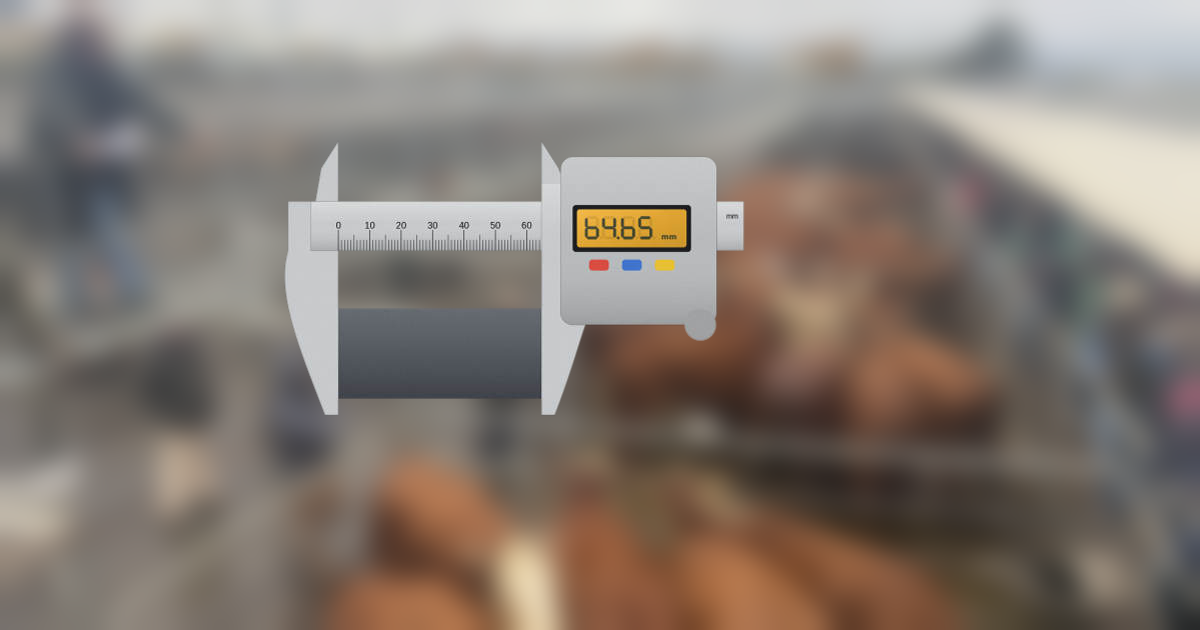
64.65 mm
